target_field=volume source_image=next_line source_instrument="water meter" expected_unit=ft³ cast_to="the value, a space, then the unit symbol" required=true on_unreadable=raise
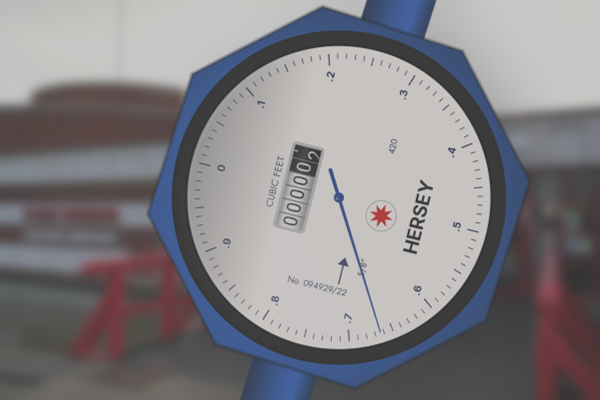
1.66 ft³
